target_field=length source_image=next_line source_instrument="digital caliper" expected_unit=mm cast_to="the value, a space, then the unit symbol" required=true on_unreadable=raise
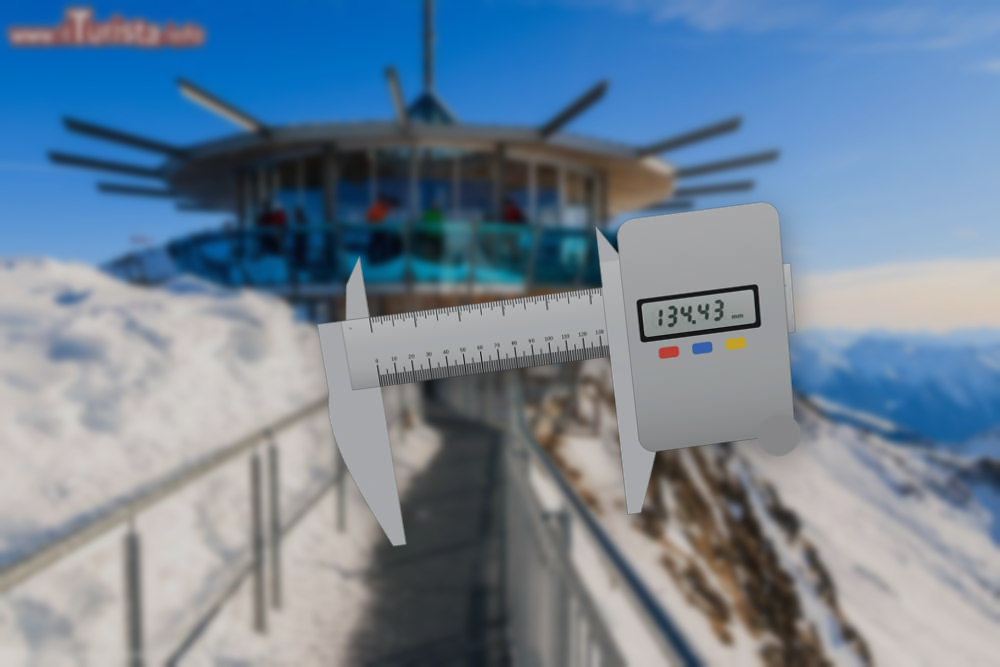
134.43 mm
